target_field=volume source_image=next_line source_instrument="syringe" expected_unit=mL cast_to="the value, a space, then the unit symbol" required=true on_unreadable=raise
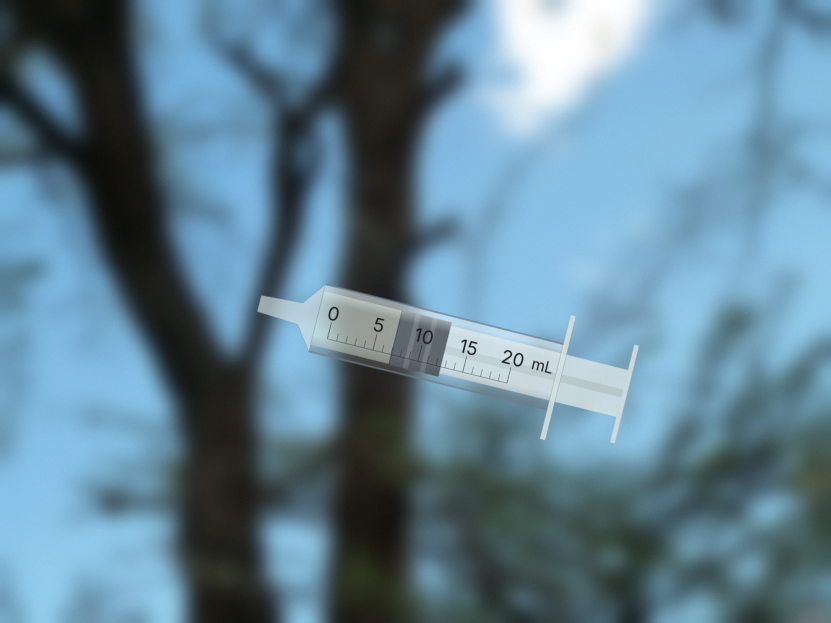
7 mL
